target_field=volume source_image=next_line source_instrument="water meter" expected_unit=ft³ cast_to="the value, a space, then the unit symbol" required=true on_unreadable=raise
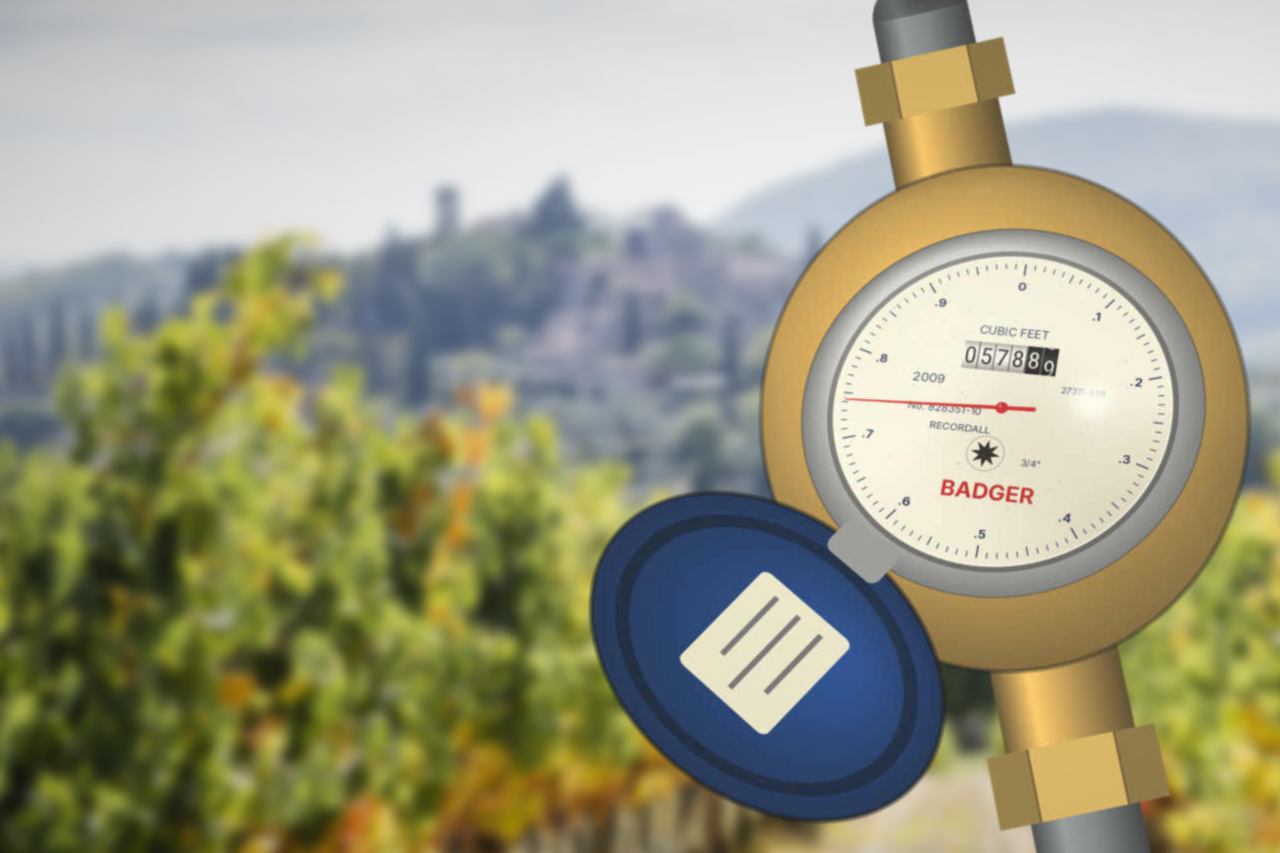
57888.74 ft³
